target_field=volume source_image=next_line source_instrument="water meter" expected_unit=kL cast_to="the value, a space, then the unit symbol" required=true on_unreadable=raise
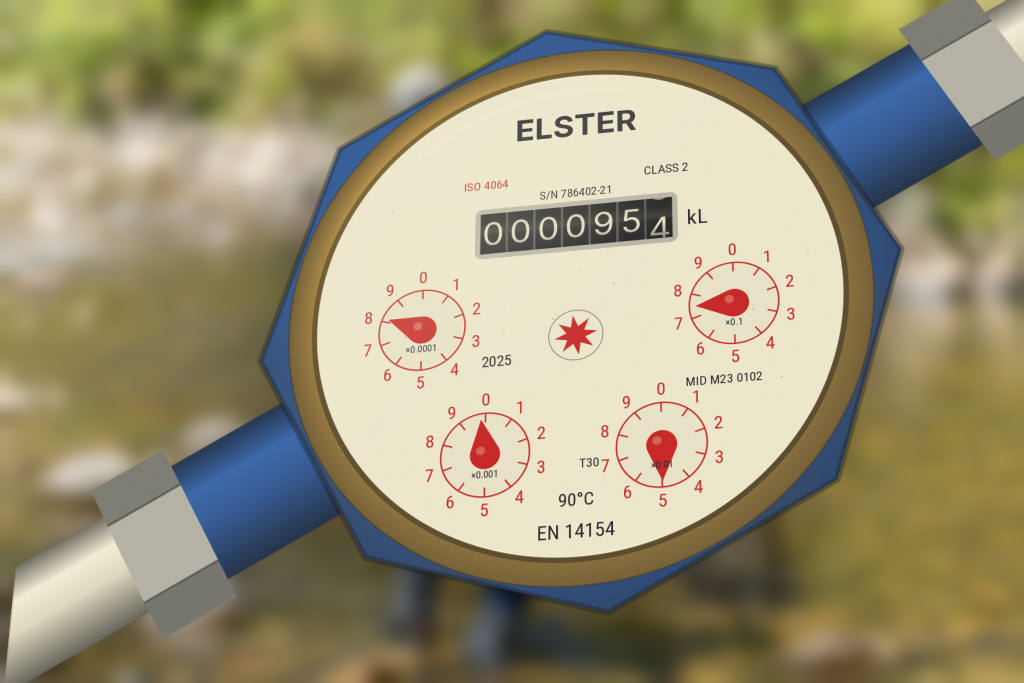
953.7498 kL
